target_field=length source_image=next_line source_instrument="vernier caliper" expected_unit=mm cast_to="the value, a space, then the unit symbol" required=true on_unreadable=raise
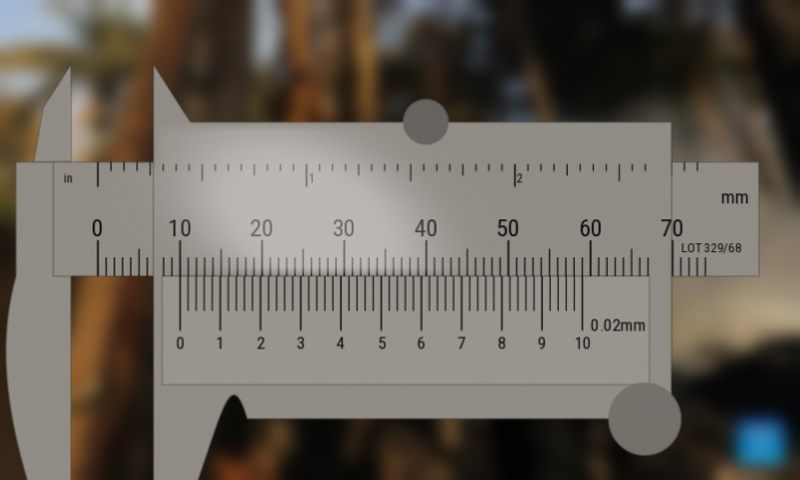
10.0 mm
